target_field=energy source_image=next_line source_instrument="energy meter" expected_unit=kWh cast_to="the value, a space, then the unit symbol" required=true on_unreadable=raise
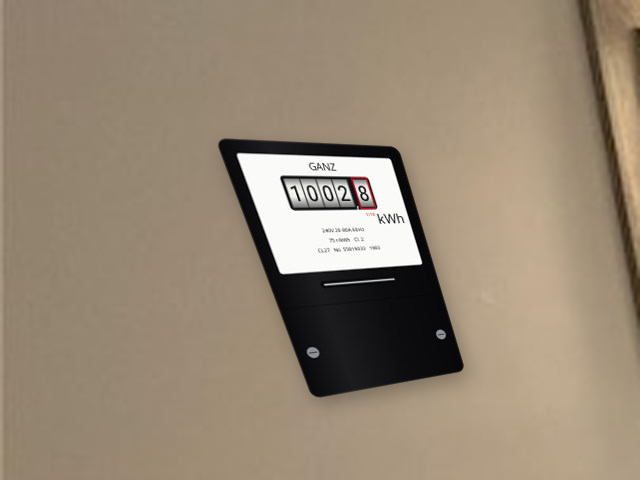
1002.8 kWh
